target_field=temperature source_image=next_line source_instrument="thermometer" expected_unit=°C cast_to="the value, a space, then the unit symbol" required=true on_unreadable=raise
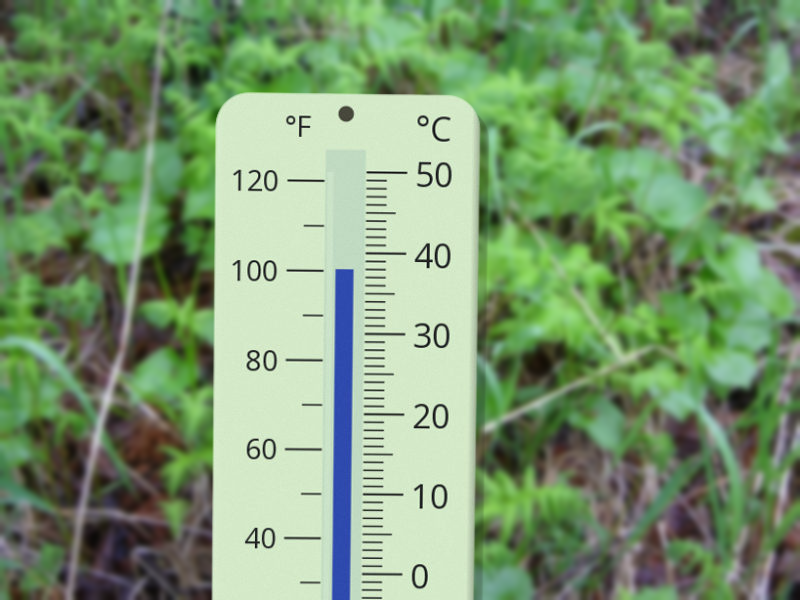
38 °C
